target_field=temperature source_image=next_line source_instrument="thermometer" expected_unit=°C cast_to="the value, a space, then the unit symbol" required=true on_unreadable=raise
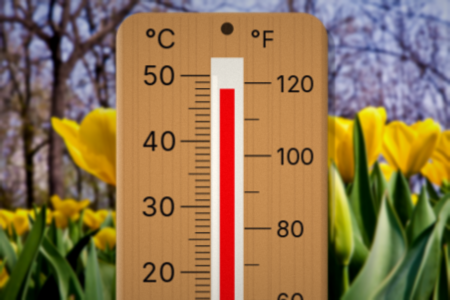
48 °C
